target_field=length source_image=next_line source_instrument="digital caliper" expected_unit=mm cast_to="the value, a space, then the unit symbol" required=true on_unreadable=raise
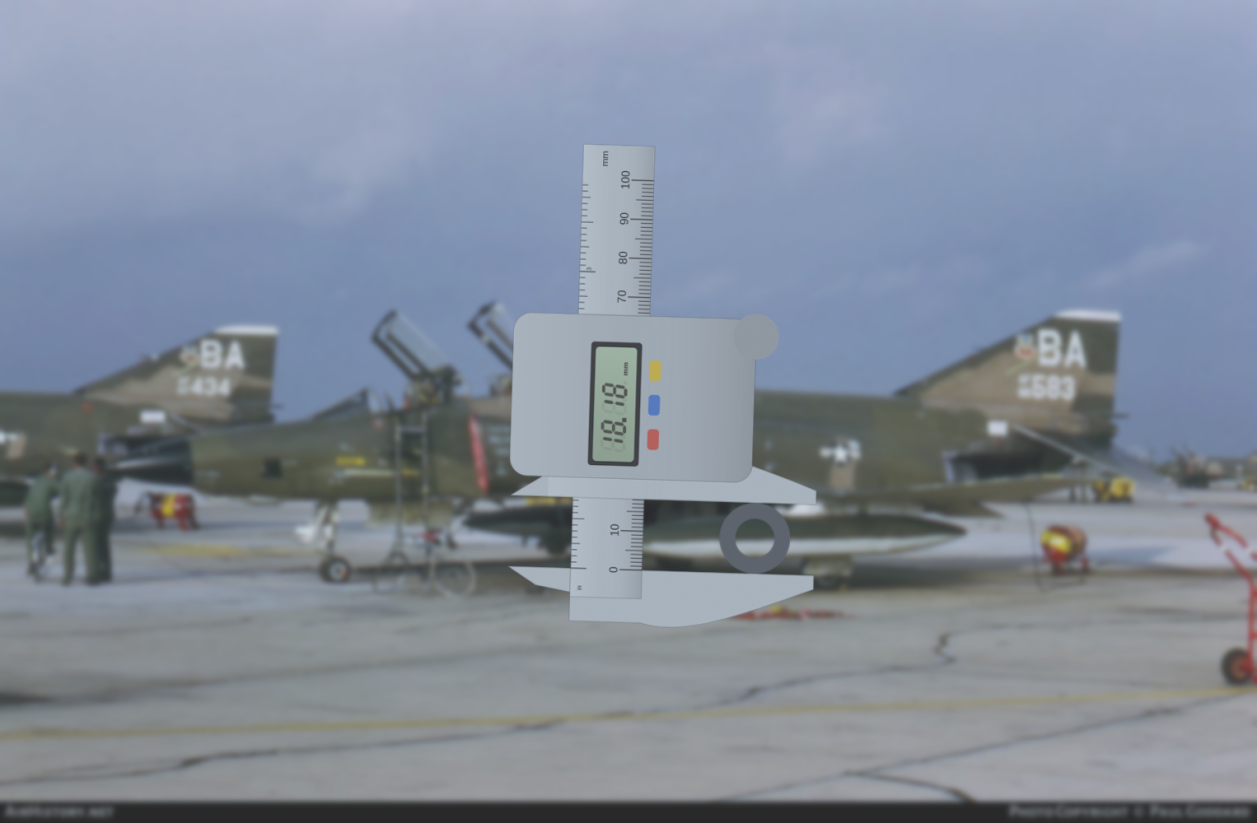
18.18 mm
